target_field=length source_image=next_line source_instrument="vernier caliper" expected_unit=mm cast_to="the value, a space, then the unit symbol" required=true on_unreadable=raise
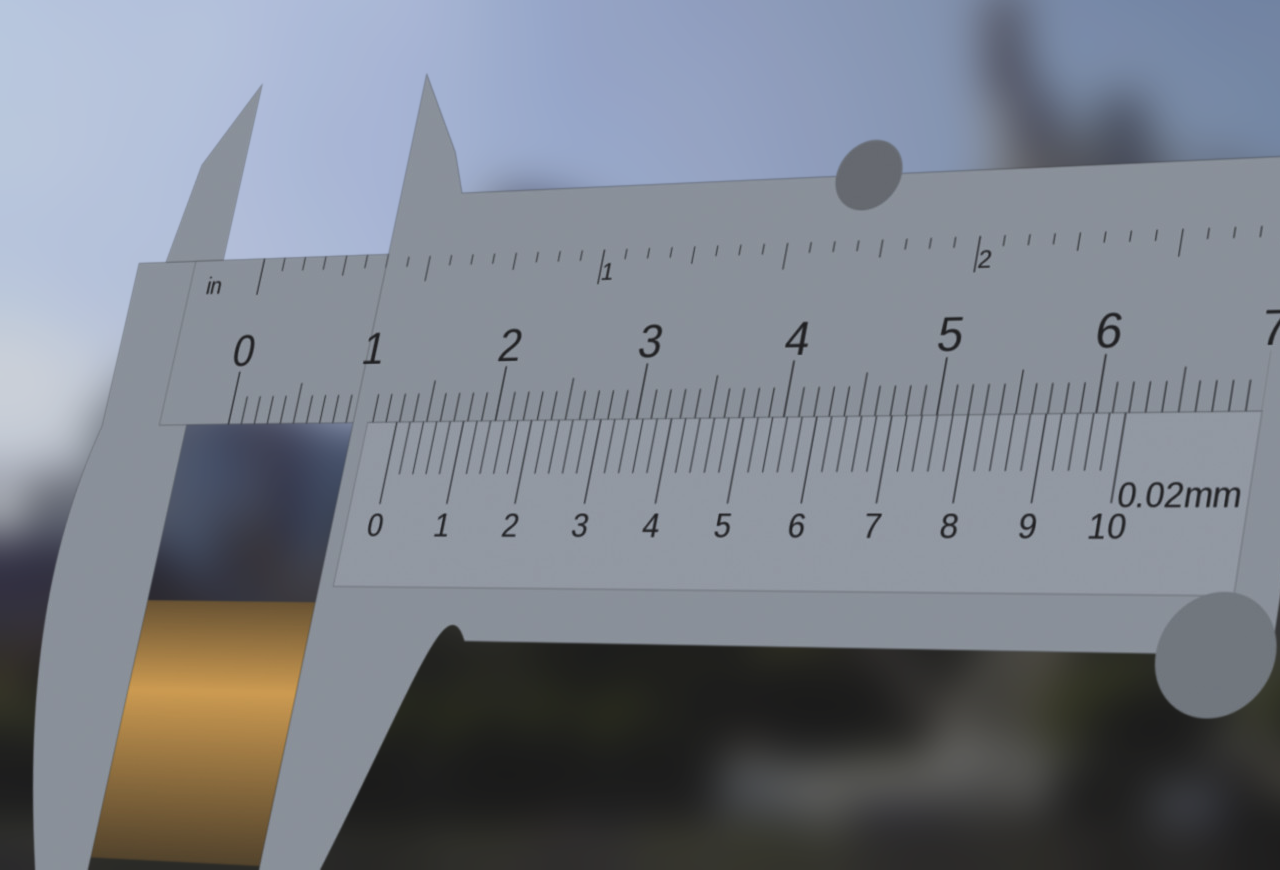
12.8 mm
